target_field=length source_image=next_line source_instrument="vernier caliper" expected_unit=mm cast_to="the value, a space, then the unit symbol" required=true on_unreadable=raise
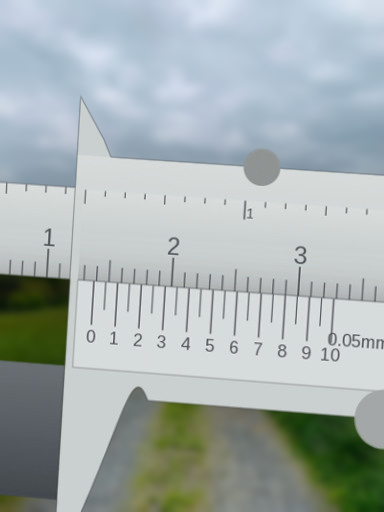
13.8 mm
